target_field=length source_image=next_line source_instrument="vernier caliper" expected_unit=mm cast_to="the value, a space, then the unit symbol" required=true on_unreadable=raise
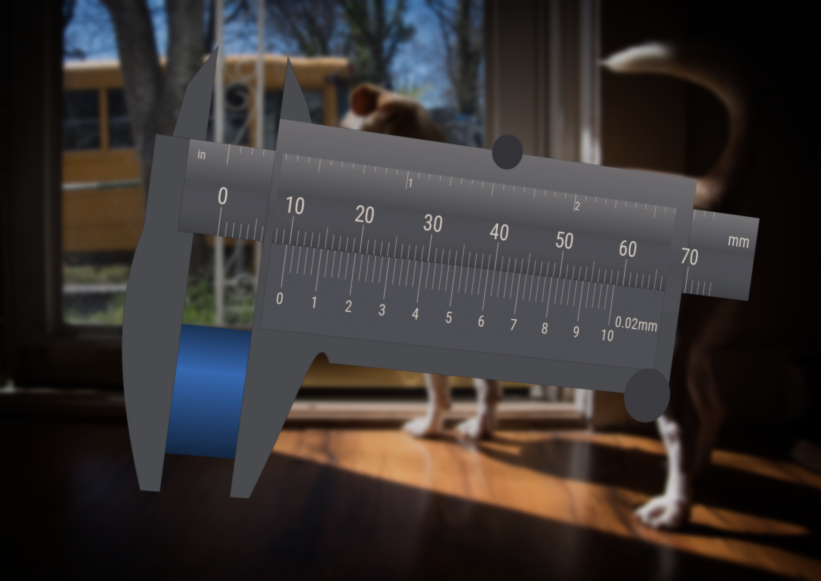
9.6 mm
